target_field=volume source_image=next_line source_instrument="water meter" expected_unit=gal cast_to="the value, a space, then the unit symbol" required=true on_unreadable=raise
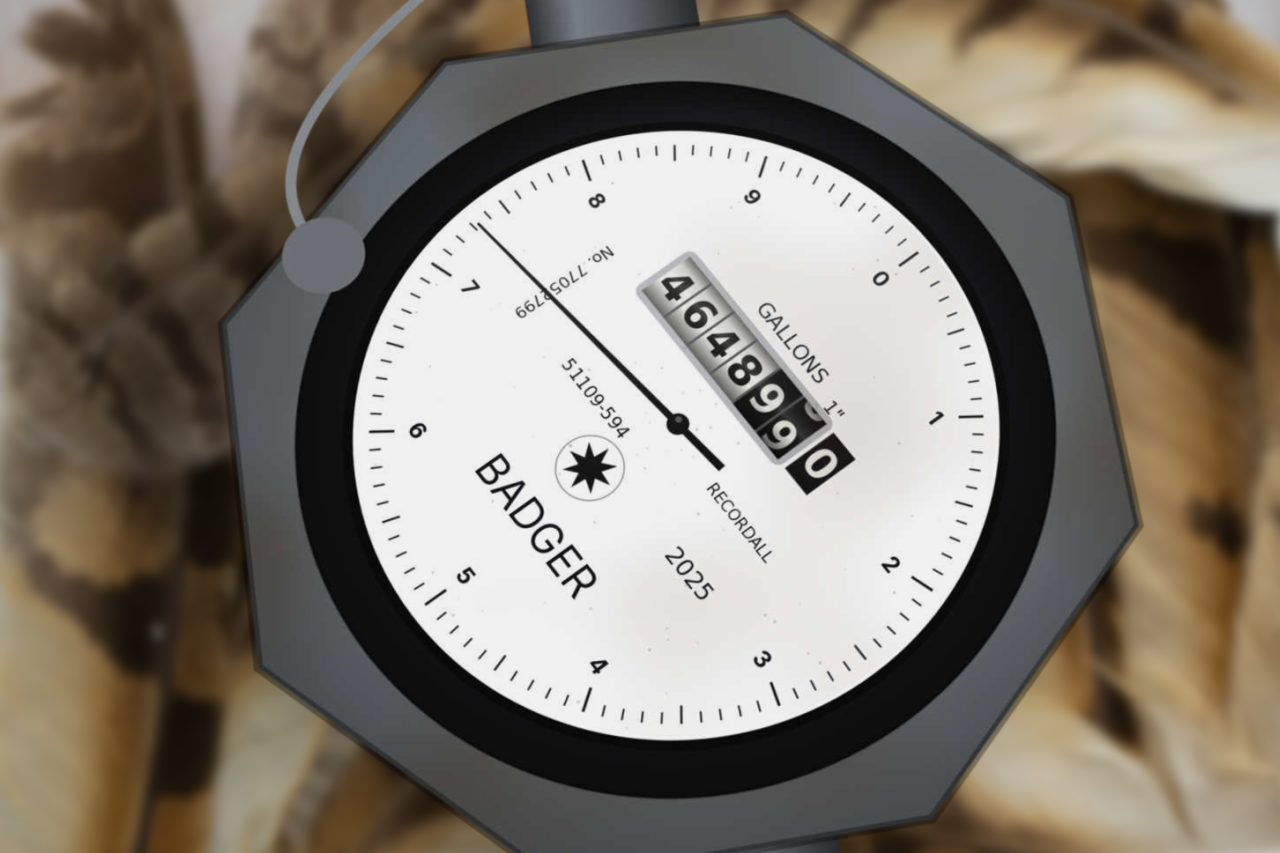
4648987.3 gal
